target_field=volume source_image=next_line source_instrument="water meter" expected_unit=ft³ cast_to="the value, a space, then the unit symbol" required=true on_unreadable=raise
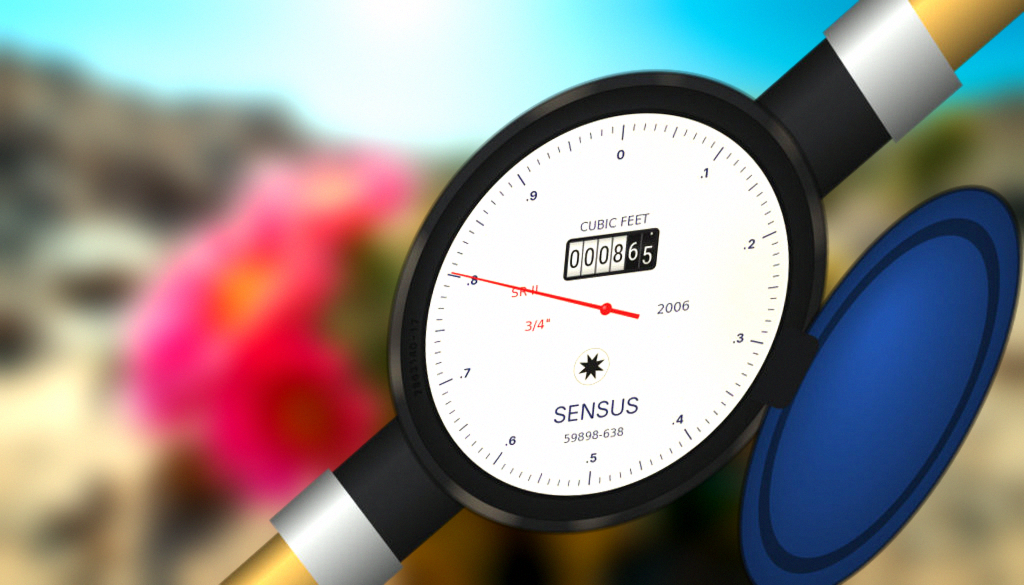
864.80 ft³
